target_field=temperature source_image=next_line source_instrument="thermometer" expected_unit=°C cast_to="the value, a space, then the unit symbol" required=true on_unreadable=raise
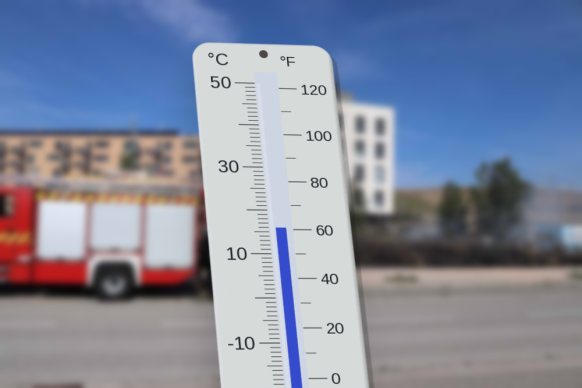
16 °C
